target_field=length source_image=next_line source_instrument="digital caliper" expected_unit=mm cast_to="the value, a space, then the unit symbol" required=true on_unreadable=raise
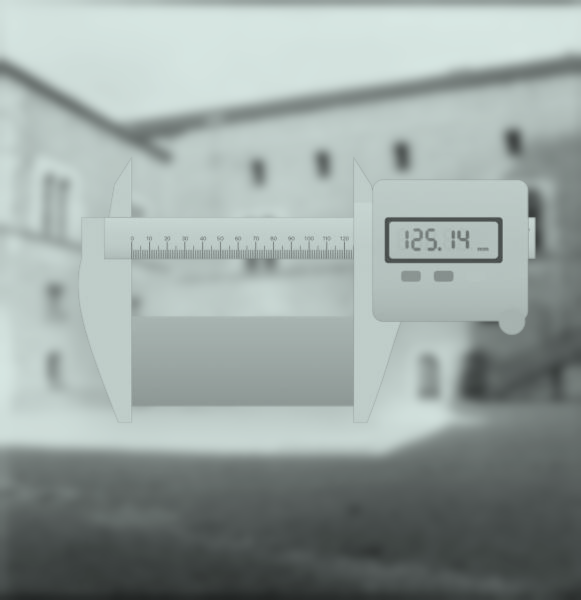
125.14 mm
